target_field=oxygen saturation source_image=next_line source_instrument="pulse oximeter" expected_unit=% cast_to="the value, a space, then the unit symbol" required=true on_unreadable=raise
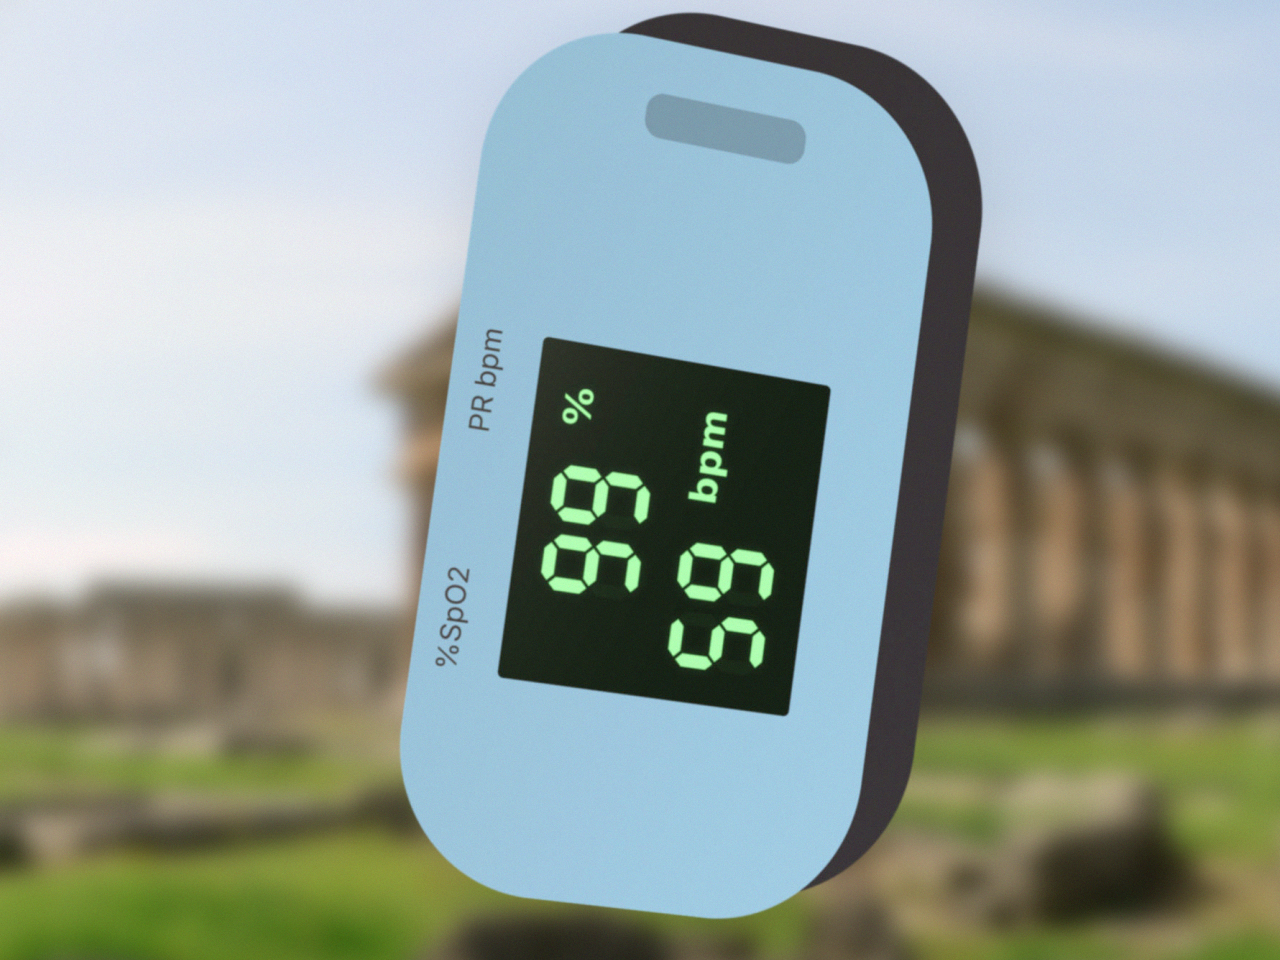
99 %
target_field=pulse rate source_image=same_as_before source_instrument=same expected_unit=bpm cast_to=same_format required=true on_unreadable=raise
59 bpm
